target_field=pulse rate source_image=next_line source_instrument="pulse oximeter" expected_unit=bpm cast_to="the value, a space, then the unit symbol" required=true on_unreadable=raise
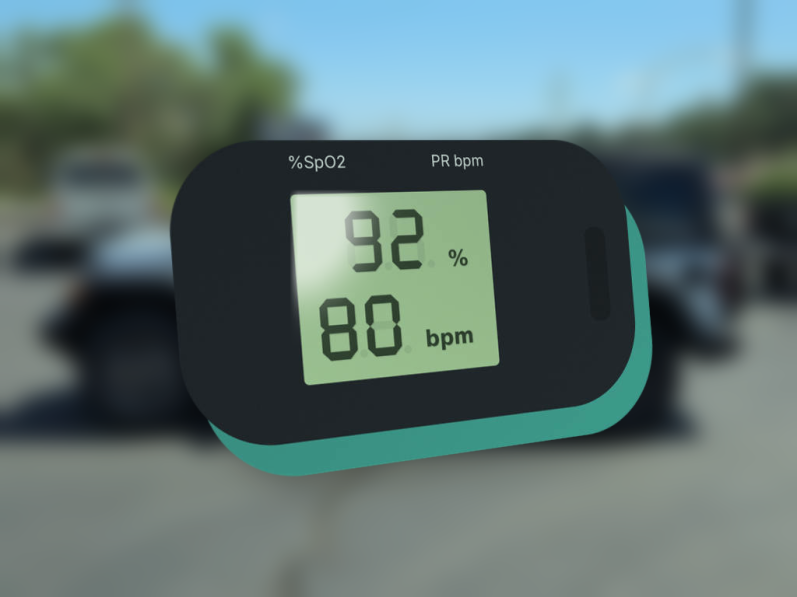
80 bpm
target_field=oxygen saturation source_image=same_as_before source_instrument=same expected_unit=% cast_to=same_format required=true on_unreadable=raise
92 %
